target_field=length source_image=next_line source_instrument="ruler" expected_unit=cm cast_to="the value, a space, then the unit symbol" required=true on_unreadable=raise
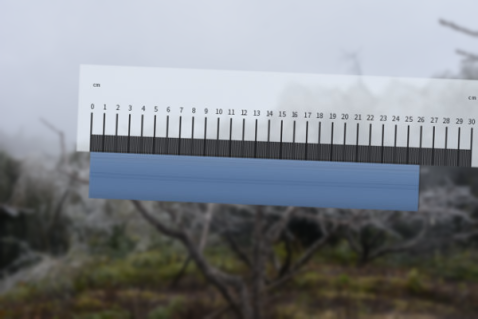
26 cm
